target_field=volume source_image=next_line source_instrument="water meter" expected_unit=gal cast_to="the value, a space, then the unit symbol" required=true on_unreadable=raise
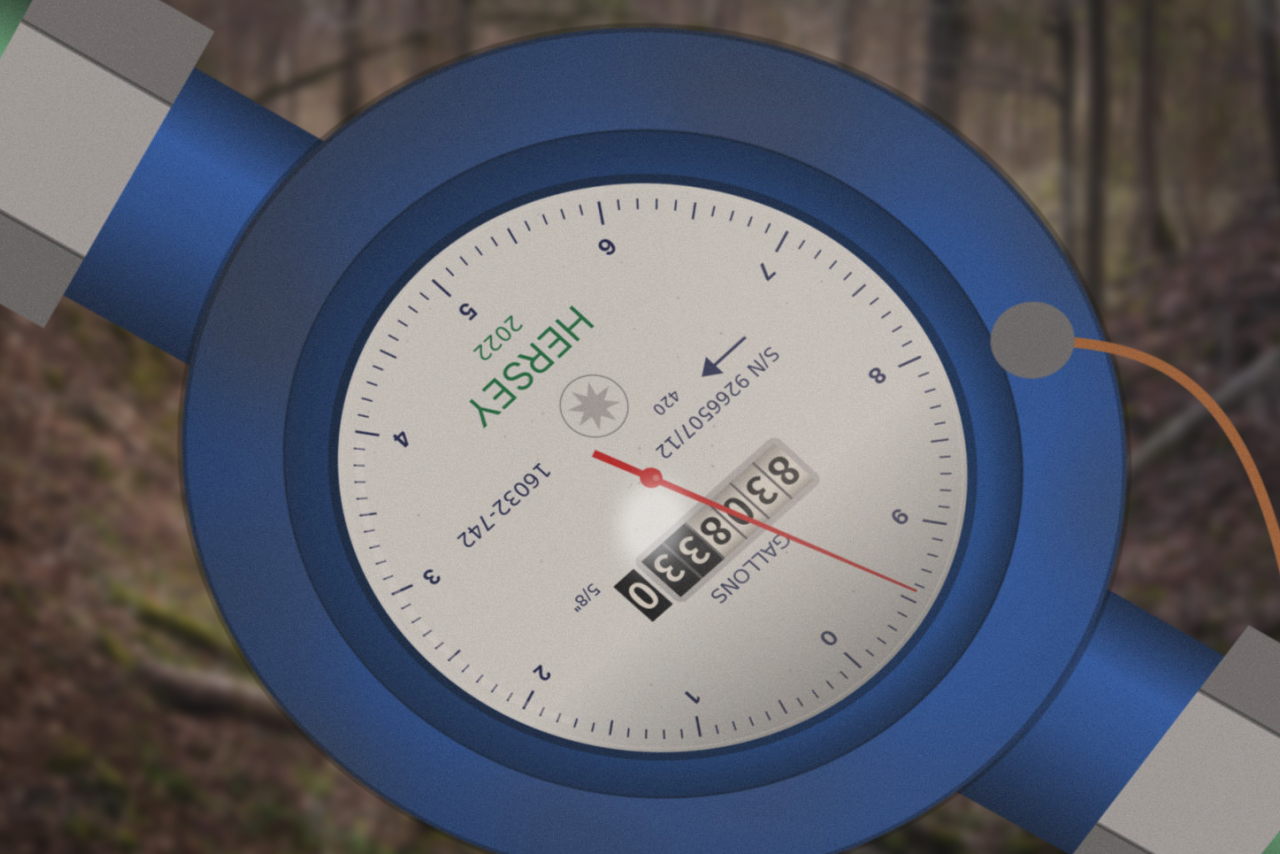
8308329.4 gal
